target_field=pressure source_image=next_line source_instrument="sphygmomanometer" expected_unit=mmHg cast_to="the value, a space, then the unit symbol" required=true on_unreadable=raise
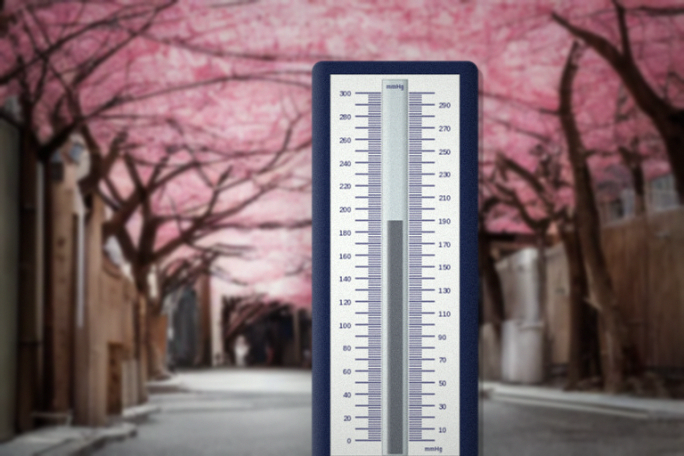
190 mmHg
